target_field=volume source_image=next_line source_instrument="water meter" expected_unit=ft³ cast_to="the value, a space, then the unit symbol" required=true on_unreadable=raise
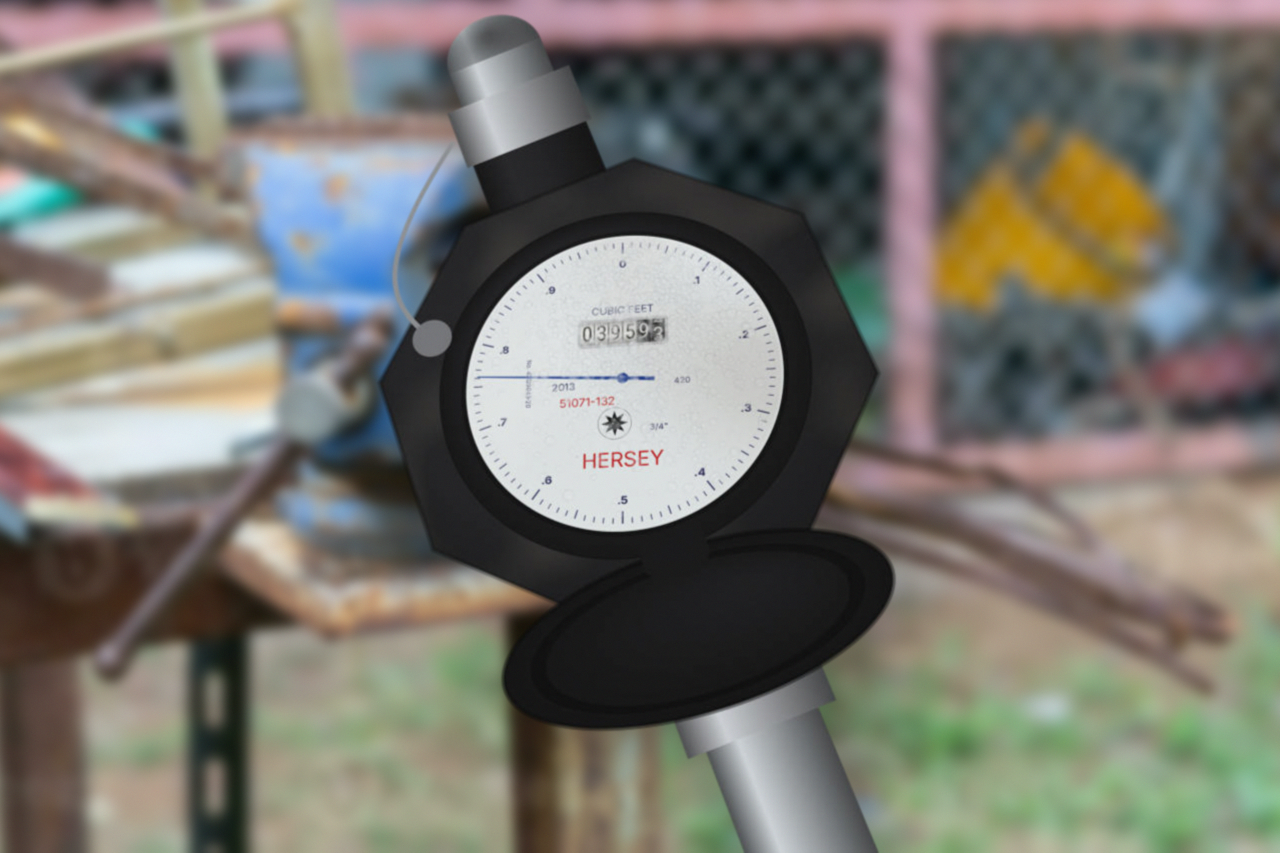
39592.76 ft³
